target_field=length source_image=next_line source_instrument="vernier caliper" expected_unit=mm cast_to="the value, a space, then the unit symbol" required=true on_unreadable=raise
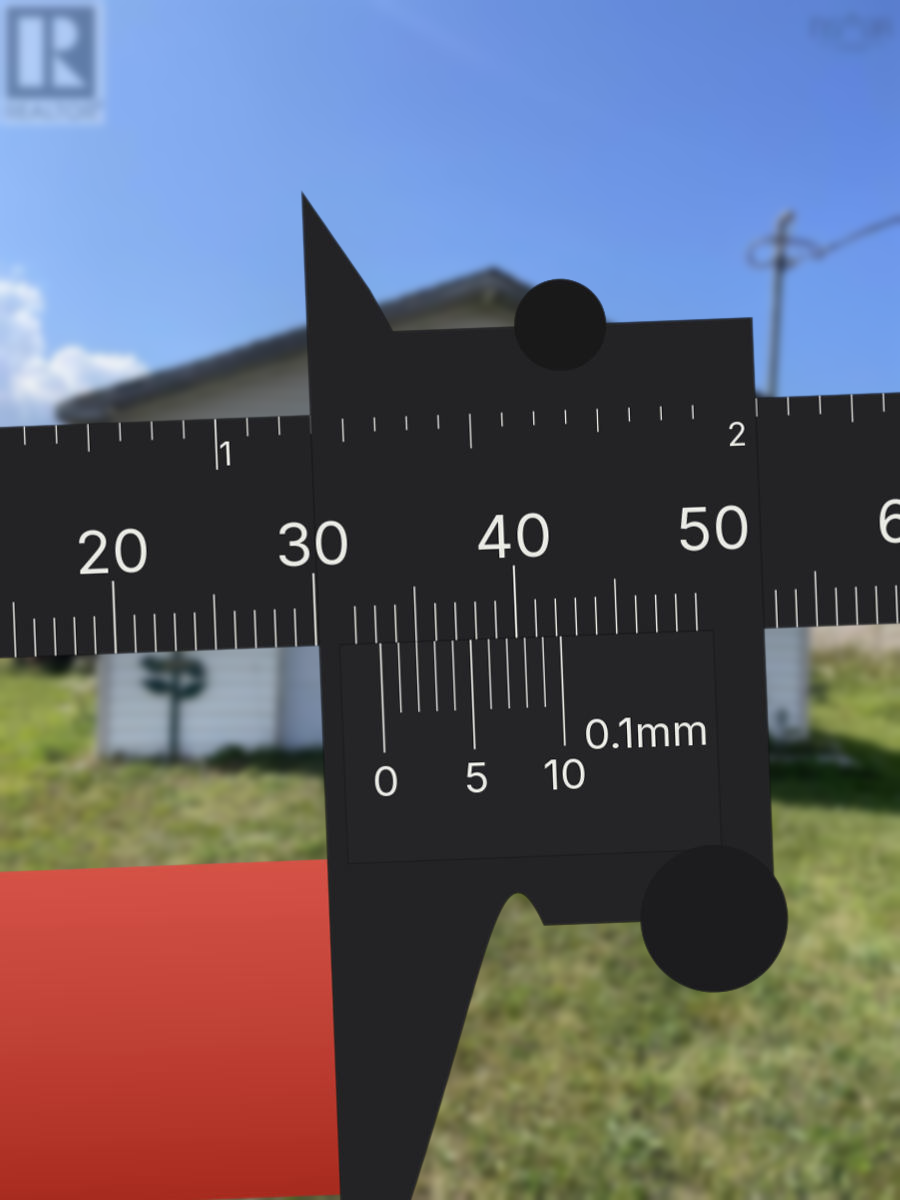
33.2 mm
